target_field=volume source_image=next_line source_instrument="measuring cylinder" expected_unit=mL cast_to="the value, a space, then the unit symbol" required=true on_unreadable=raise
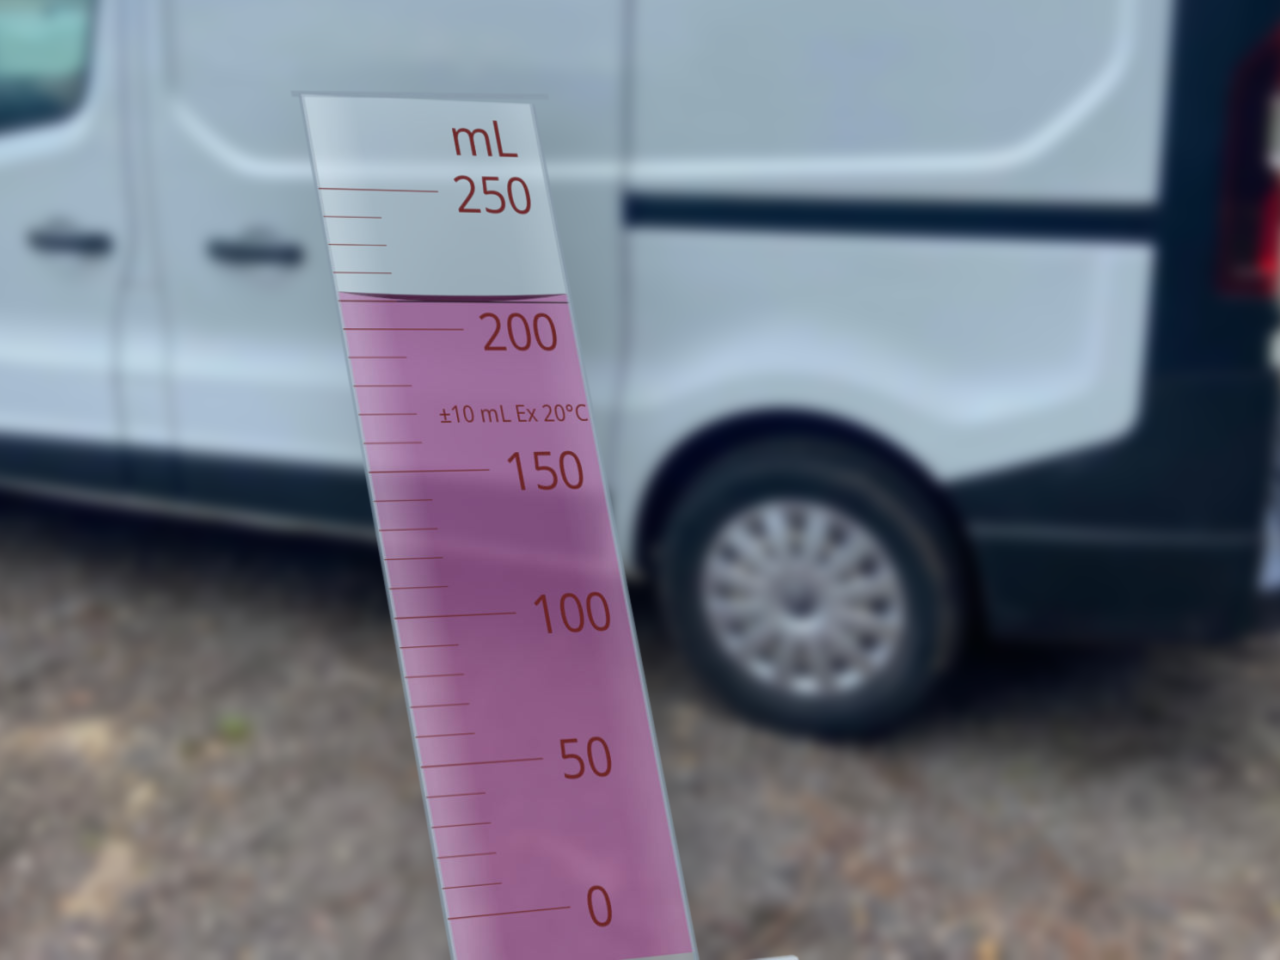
210 mL
